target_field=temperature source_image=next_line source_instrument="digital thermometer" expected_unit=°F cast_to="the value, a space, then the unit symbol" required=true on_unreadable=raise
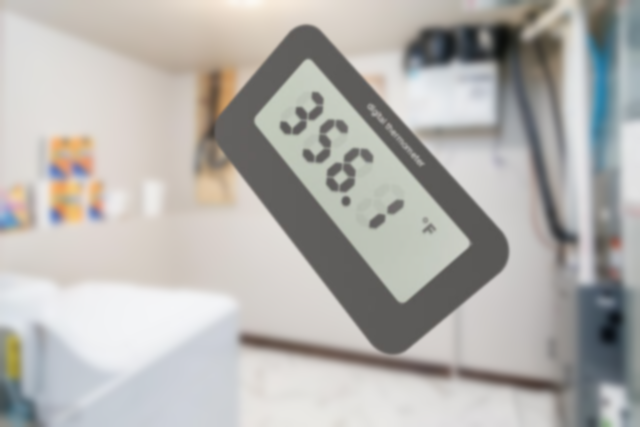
356.1 °F
